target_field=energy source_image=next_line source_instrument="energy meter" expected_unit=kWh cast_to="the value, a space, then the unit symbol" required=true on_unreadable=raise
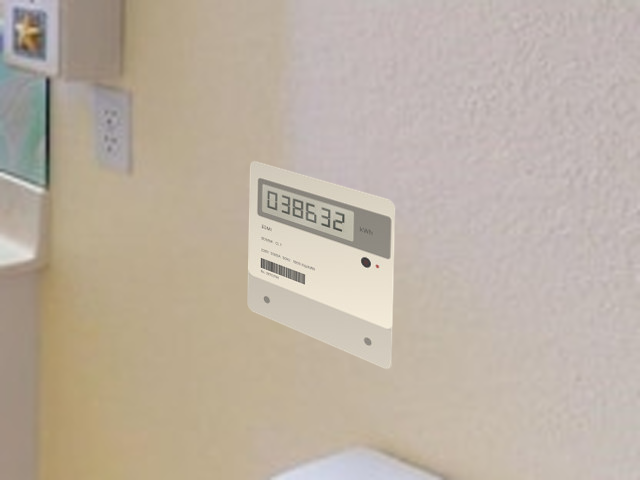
38632 kWh
